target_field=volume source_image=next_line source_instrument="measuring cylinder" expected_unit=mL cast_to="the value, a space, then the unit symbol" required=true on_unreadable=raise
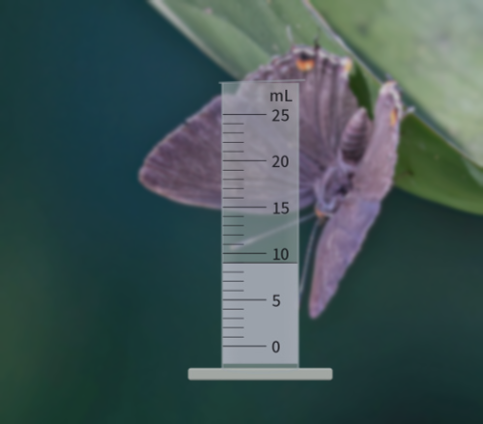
9 mL
